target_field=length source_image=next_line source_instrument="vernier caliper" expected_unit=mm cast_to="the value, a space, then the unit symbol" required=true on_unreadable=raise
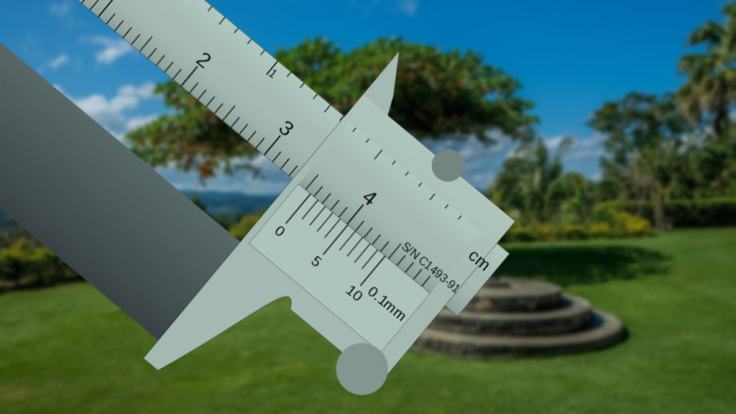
35.6 mm
